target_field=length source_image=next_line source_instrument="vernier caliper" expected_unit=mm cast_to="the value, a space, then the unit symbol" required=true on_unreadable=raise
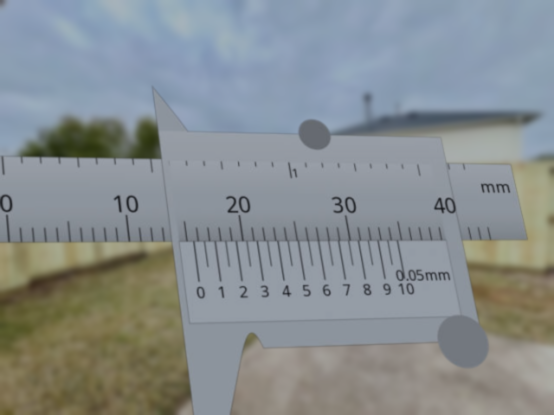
15.6 mm
